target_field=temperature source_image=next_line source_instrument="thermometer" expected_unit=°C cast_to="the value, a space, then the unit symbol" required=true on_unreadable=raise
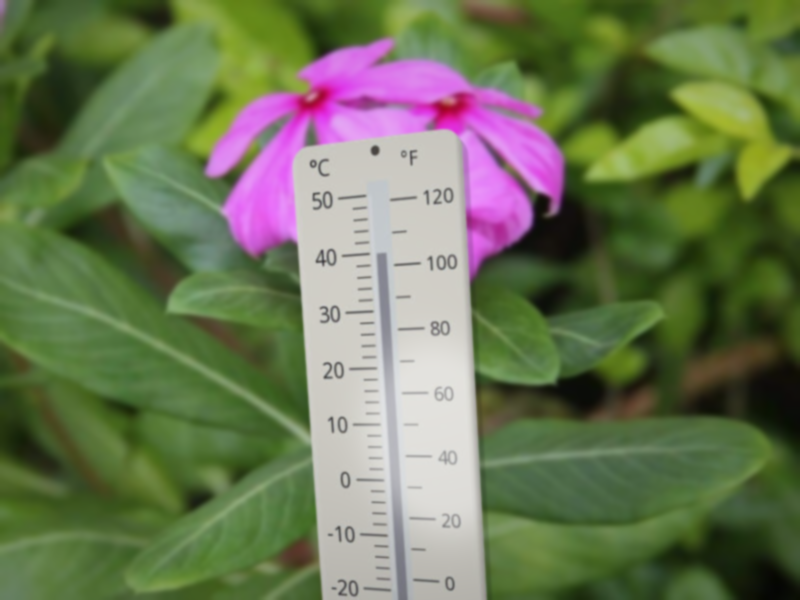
40 °C
